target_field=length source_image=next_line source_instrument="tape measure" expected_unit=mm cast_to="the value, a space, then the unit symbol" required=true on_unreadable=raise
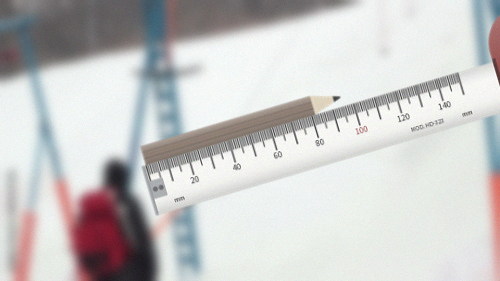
95 mm
